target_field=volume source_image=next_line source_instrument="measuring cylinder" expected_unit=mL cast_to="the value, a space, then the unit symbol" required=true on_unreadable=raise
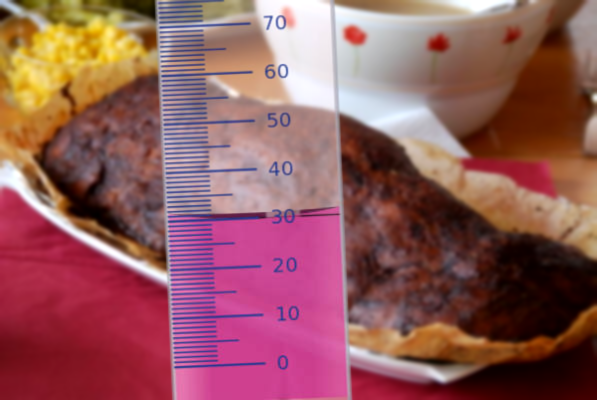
30 mL
